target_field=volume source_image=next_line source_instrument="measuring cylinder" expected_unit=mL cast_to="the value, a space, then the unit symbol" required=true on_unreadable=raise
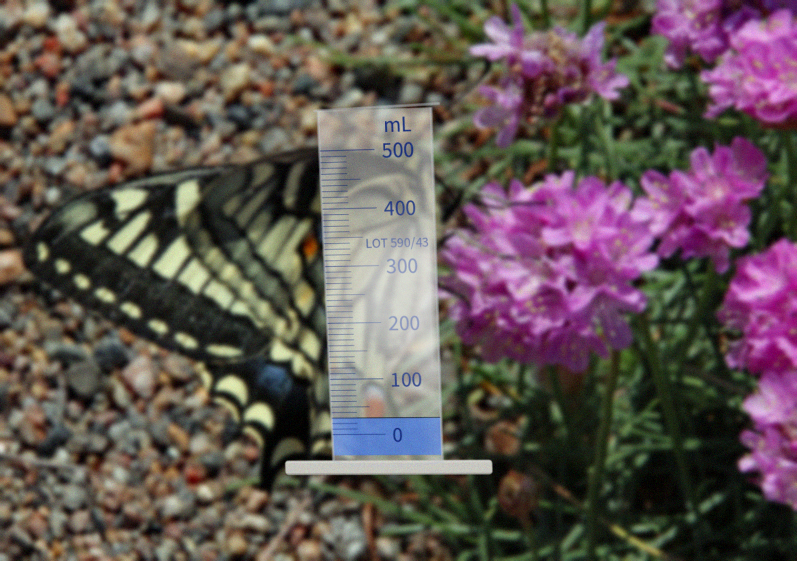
30 mL
